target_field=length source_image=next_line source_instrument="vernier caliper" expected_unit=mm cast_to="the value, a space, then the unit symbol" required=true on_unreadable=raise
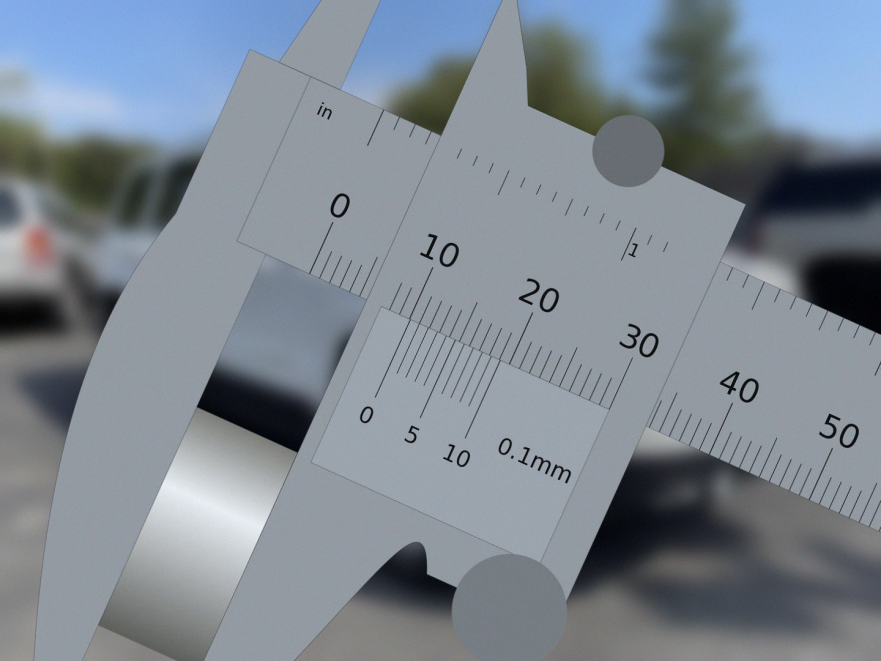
10.1 mm
